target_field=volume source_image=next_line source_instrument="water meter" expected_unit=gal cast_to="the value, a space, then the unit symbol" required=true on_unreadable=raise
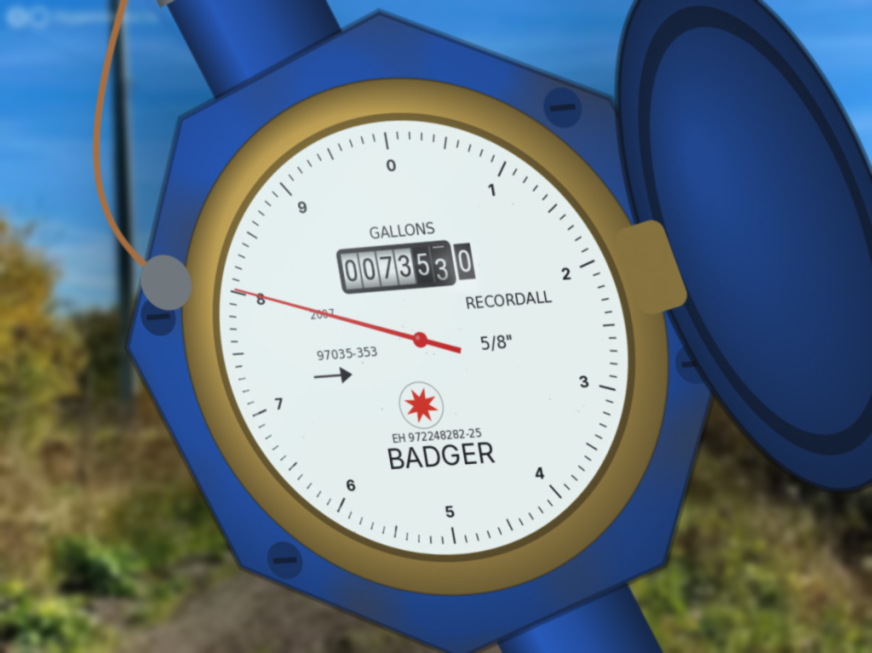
73528.0 gal
